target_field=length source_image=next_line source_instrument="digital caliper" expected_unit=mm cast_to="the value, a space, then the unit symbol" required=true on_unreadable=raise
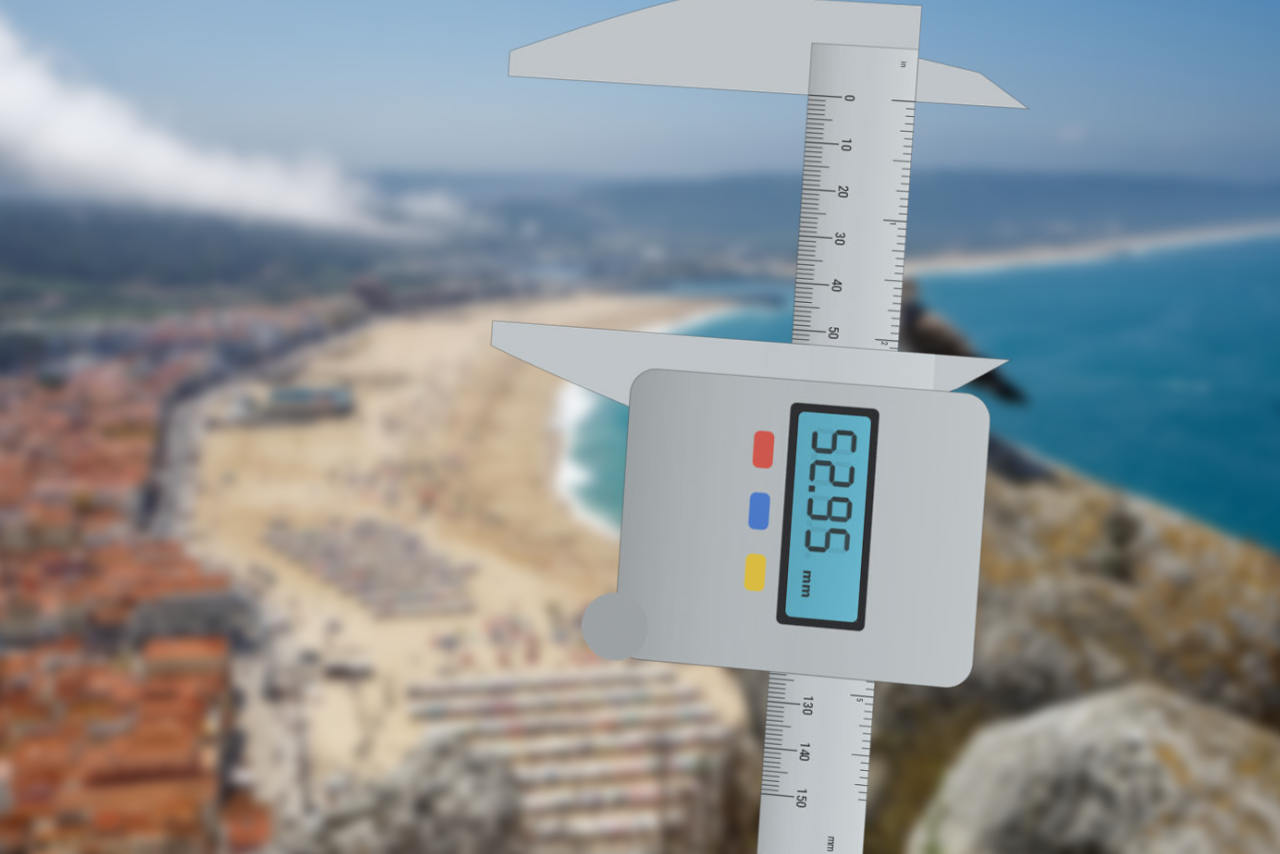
52.95 mm
